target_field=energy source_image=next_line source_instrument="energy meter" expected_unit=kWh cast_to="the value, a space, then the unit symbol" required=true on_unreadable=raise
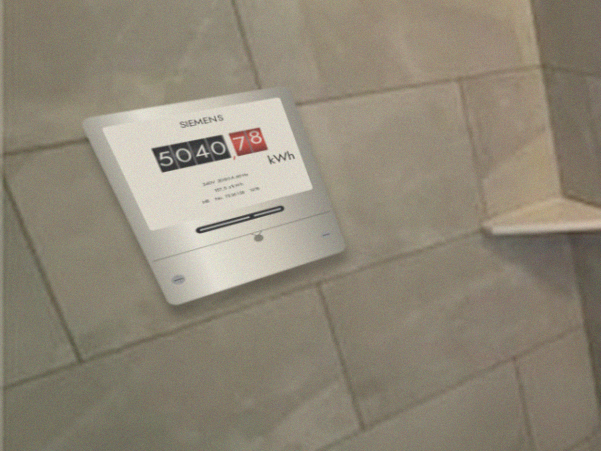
5040.78 kWh
